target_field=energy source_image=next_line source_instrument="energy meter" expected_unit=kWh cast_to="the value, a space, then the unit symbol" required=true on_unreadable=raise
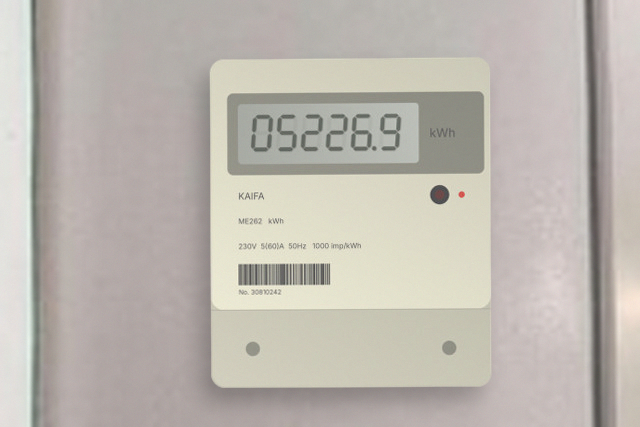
5226.9 kWh
